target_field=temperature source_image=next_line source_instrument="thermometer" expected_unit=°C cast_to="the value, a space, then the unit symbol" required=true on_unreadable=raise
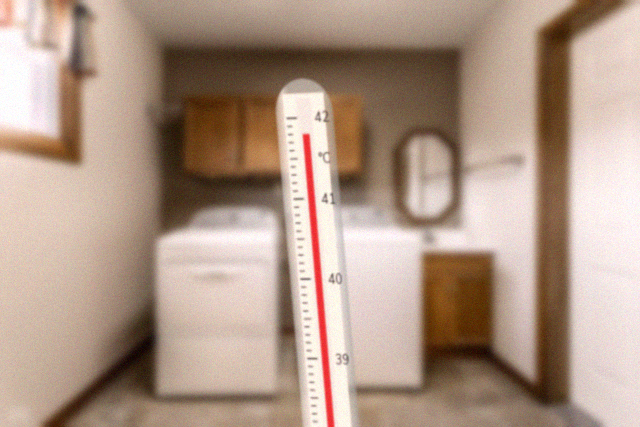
41.8 °C
